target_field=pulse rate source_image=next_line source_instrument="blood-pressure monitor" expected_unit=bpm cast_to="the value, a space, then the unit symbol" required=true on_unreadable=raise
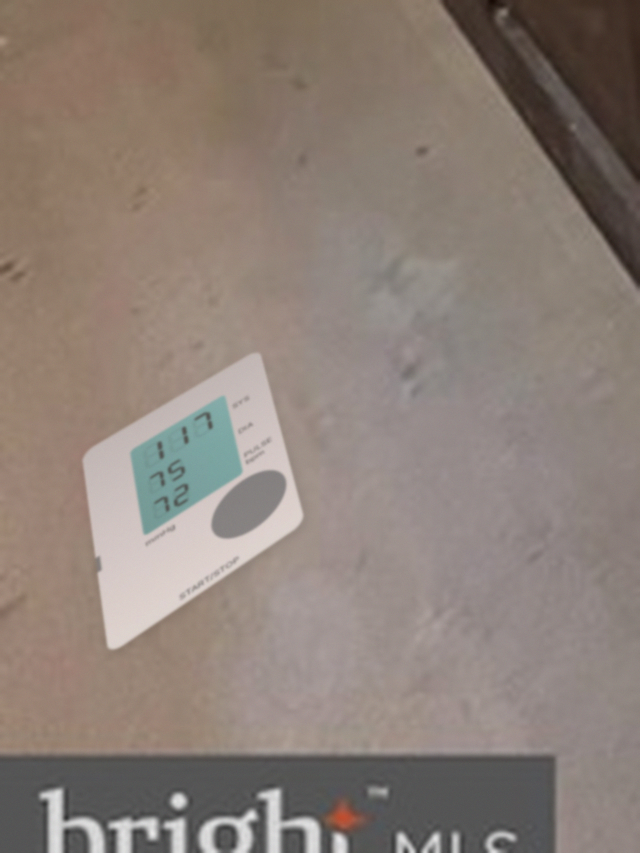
72 bpm
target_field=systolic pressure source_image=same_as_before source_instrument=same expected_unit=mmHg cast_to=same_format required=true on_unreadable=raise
117 mmHg
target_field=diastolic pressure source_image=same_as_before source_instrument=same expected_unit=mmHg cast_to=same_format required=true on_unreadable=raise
75 mmHg
